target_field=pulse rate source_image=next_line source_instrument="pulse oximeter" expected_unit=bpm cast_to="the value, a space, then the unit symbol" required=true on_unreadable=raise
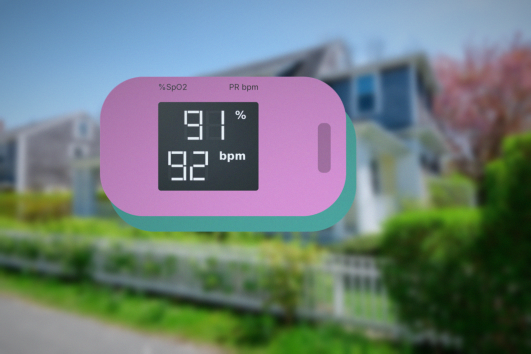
92 bpm
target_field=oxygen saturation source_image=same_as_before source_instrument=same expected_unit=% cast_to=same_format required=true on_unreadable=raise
91 %
